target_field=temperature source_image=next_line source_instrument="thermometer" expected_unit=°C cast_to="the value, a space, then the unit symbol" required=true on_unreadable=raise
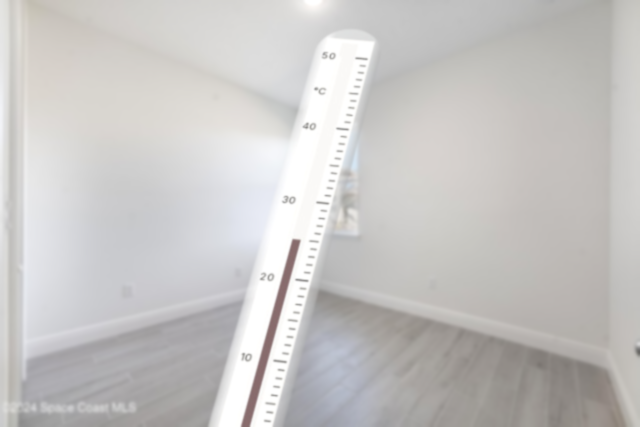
25 °C
